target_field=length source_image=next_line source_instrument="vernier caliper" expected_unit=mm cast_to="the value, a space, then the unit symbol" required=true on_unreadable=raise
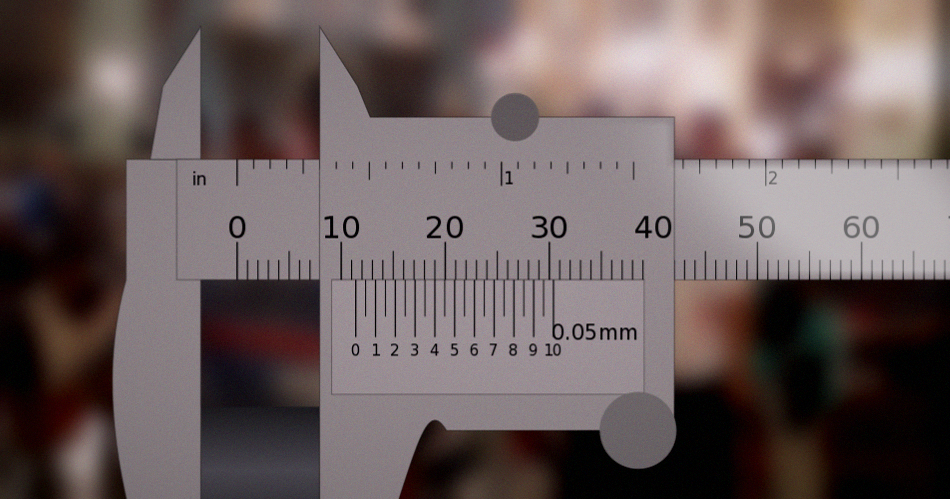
11.4 mm
